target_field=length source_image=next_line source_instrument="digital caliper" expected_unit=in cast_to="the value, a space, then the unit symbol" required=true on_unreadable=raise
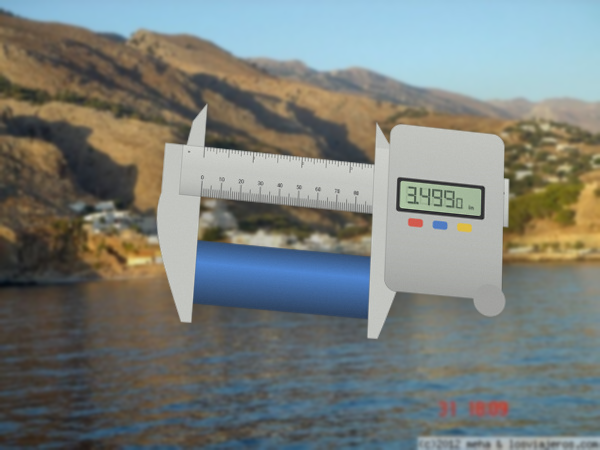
3.4990 in
